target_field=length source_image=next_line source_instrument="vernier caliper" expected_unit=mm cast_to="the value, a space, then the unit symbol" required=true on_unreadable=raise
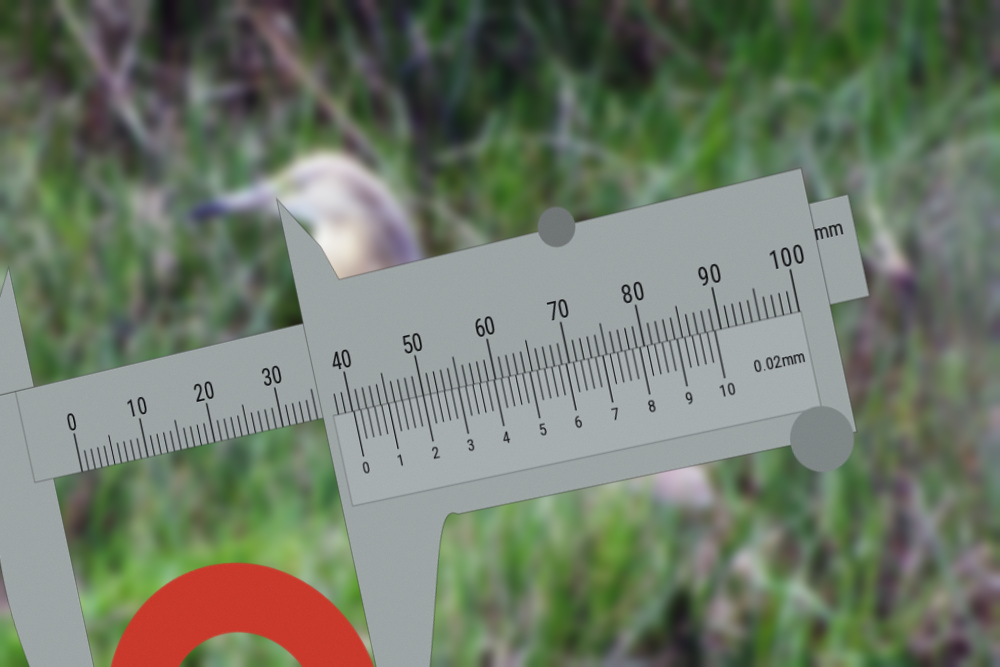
40.2 mm
